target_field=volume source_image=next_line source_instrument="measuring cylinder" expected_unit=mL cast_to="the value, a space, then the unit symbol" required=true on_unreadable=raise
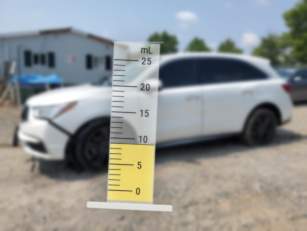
9 mL
